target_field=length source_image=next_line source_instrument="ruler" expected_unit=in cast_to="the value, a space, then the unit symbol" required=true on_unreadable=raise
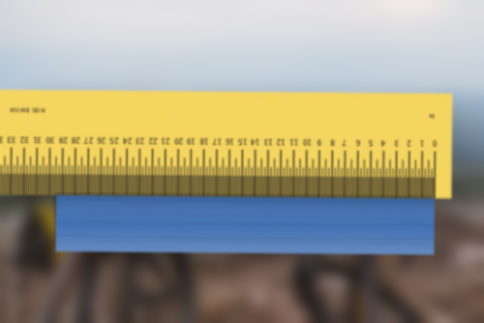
29.5 in
